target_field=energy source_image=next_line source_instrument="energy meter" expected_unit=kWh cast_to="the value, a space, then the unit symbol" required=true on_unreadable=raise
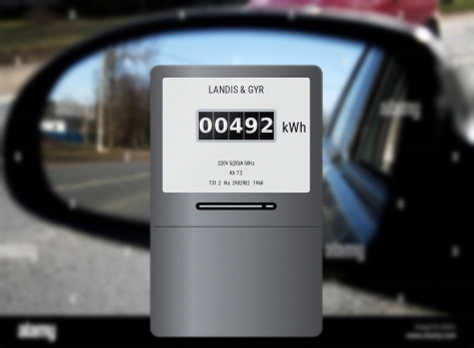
492 kWh
